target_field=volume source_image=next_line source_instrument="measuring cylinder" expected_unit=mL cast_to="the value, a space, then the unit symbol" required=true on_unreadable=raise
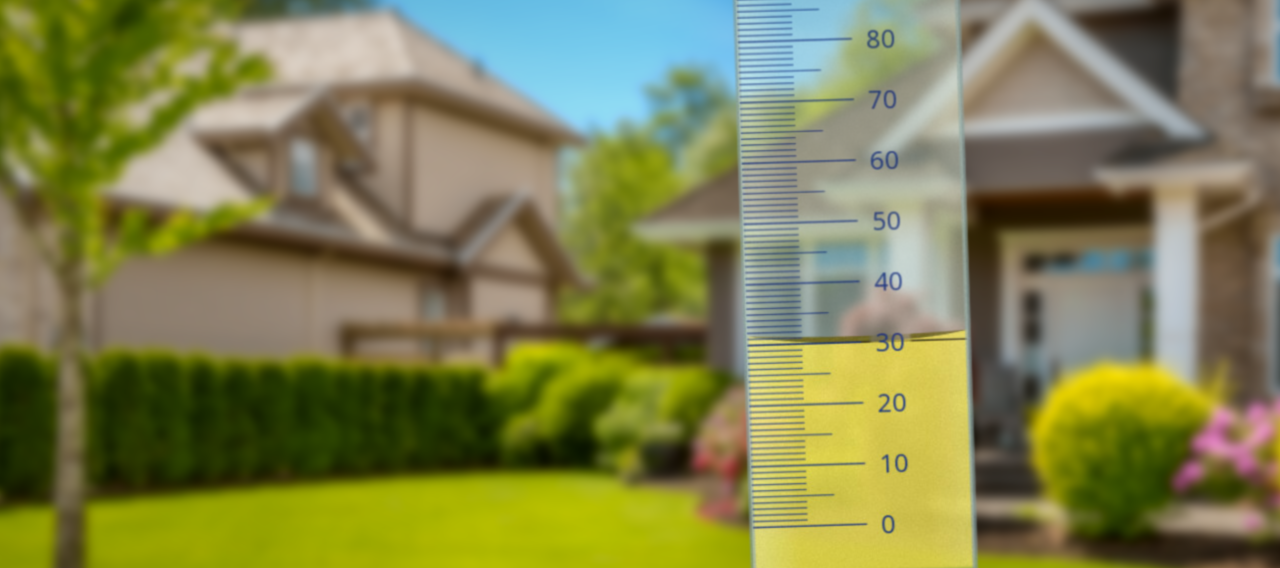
30 mL
